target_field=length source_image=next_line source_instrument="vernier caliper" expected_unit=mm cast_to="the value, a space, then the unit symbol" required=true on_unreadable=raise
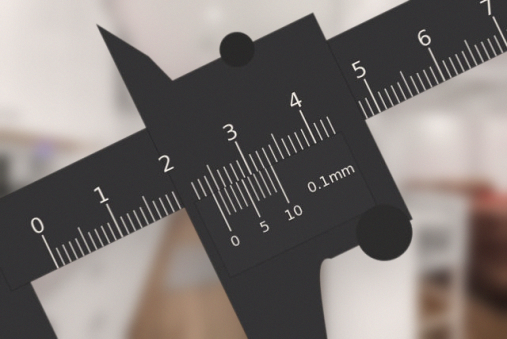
24.0 mm
